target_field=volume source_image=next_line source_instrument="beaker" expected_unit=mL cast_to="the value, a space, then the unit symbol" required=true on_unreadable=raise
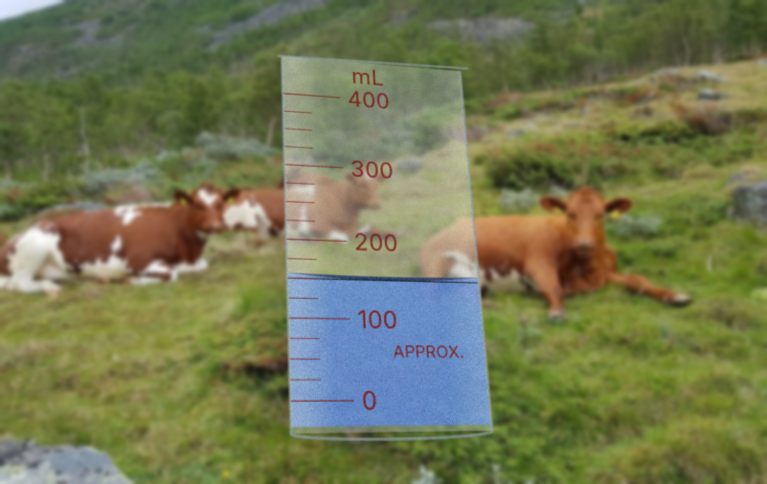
150 mL
